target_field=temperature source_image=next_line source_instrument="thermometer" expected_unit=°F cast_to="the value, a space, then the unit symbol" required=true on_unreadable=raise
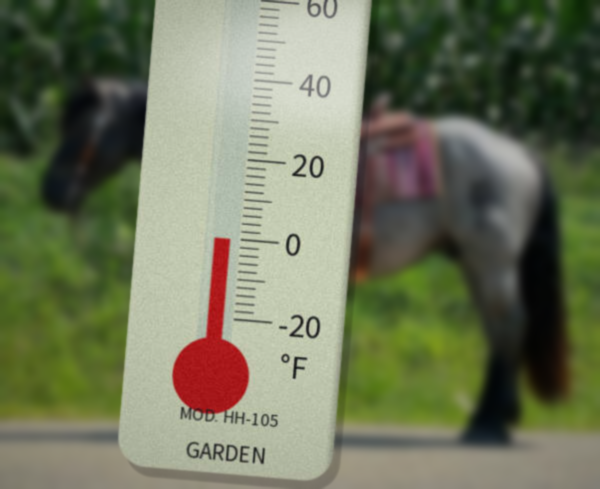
0 °F
